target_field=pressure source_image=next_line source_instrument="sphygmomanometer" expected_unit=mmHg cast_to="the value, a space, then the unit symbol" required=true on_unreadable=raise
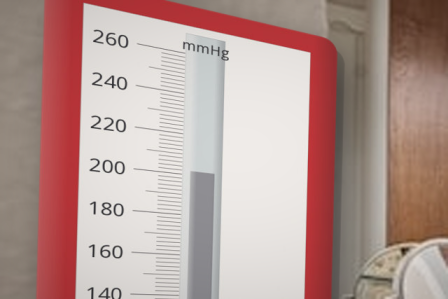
202 mmHg
